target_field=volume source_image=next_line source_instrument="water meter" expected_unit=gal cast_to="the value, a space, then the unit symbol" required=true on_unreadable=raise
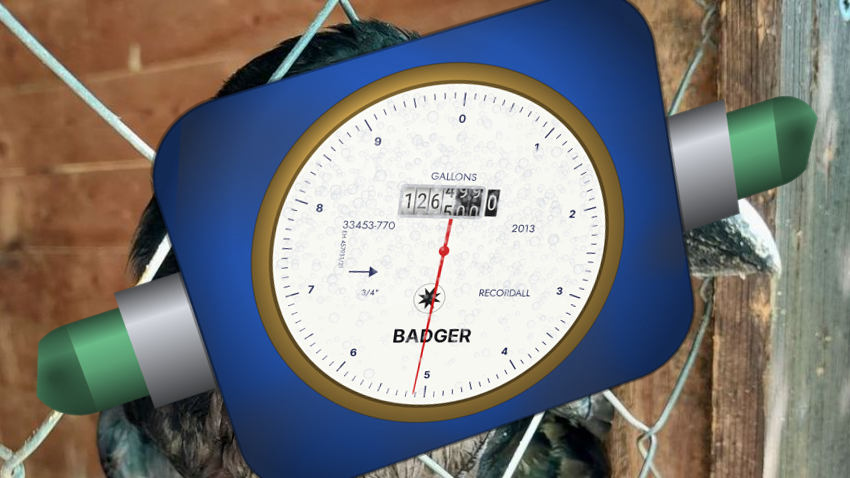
1264995.1 gal
